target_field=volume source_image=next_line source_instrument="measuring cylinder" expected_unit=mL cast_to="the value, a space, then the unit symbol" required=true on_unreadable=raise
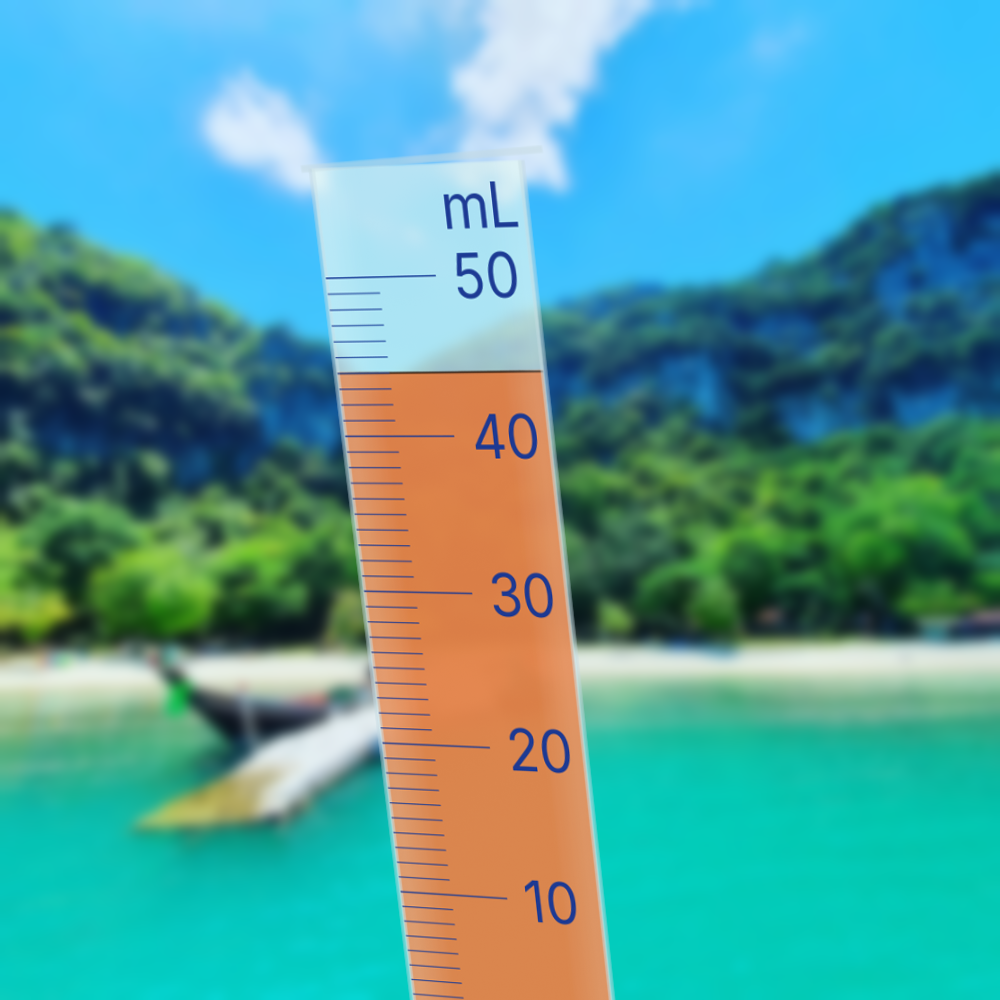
44 mL
